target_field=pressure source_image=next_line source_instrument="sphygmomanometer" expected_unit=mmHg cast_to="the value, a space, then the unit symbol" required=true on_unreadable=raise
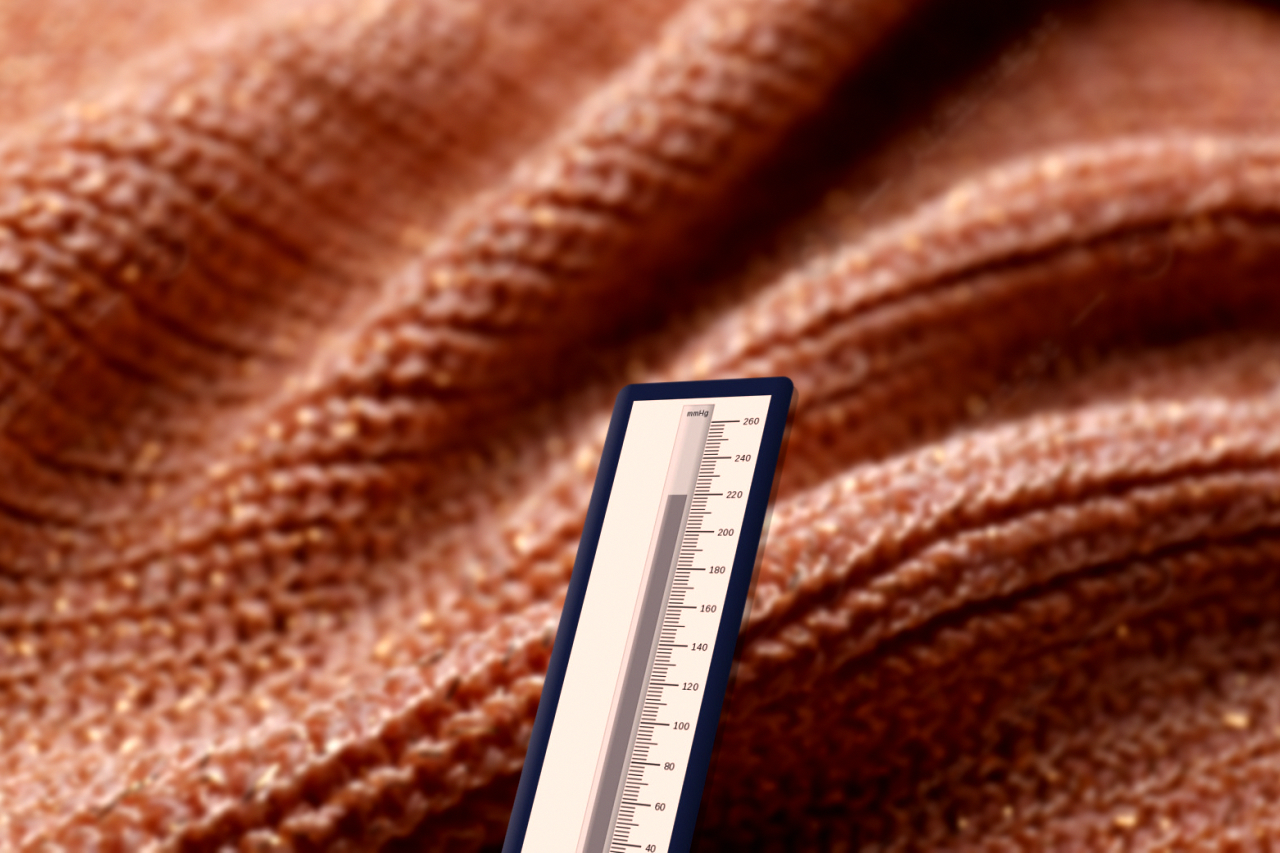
220 mmHg
